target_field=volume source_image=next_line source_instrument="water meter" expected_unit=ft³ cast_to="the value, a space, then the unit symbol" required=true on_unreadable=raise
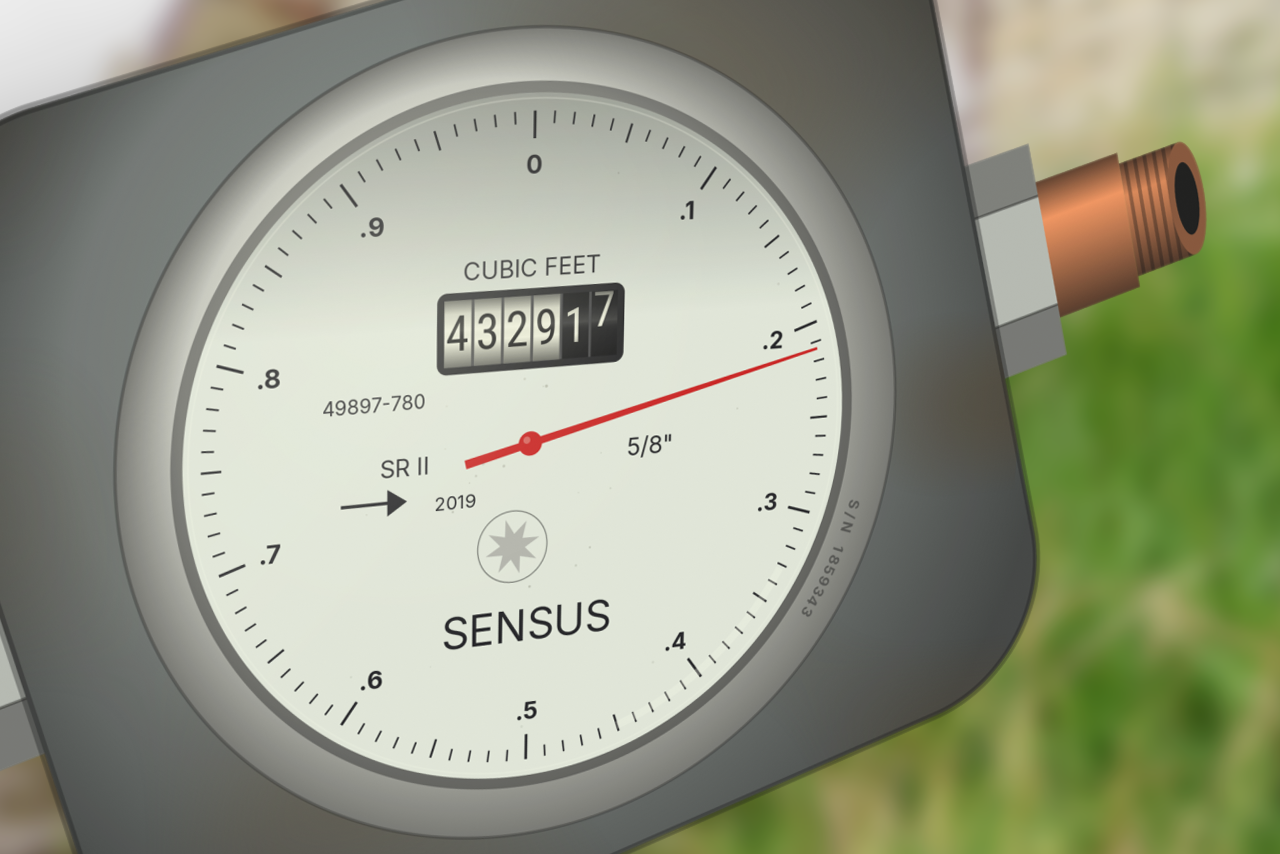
432917.21 ft³
